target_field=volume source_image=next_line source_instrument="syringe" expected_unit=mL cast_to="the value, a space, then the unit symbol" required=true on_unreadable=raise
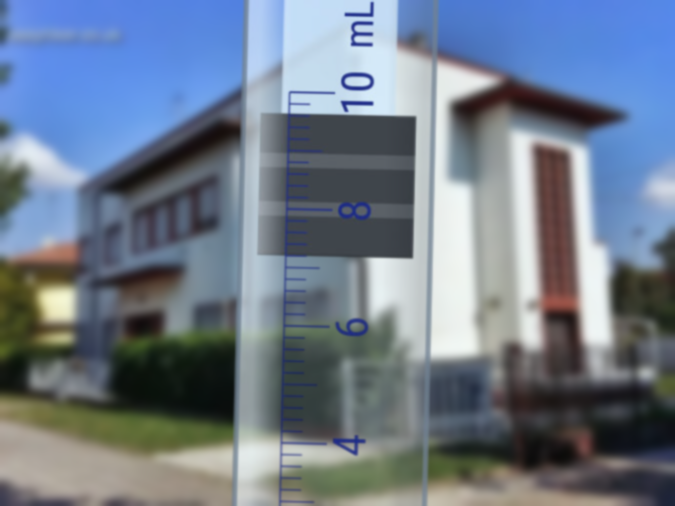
7.2 mL
